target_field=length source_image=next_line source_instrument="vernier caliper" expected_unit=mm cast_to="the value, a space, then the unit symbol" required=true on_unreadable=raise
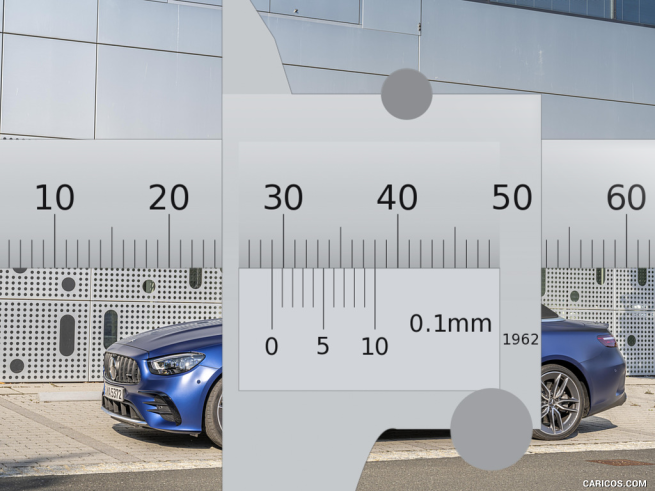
29.0 mm
